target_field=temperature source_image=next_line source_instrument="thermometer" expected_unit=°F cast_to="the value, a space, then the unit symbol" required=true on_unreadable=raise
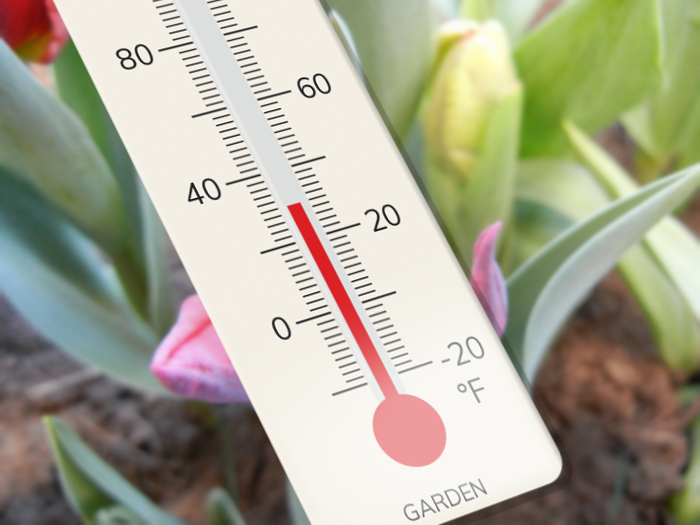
30 °F
